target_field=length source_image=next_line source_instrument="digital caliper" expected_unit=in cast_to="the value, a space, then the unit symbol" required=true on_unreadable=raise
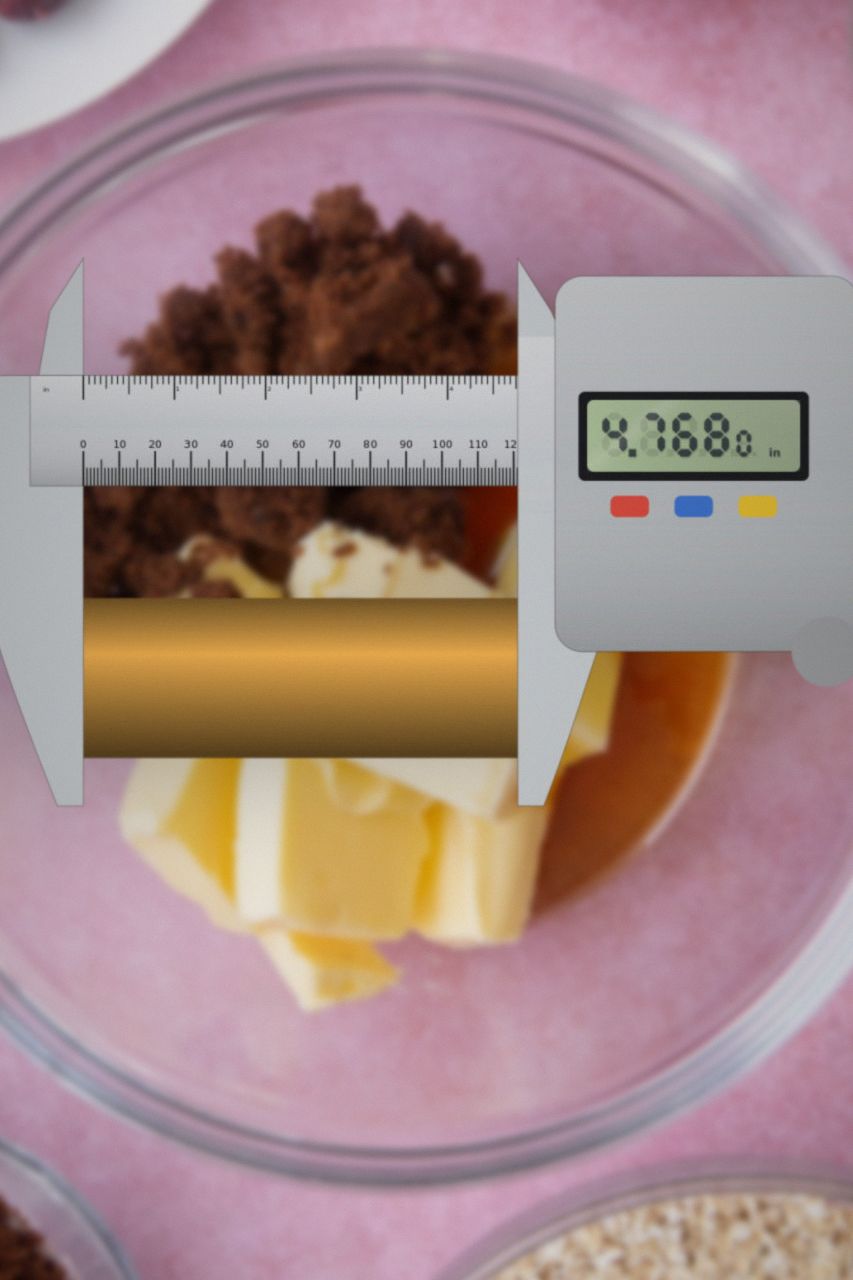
4.7680 in
